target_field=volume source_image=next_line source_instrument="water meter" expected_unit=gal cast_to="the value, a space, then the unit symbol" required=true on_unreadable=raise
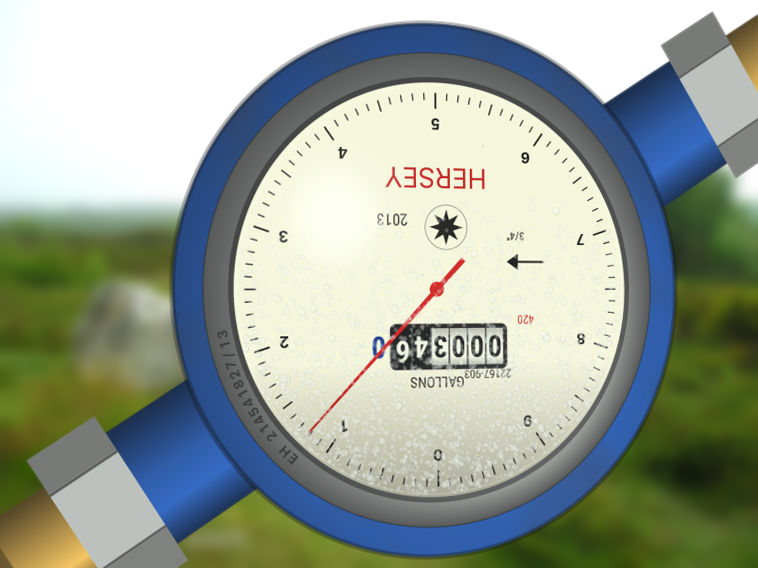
3461.2 gal
